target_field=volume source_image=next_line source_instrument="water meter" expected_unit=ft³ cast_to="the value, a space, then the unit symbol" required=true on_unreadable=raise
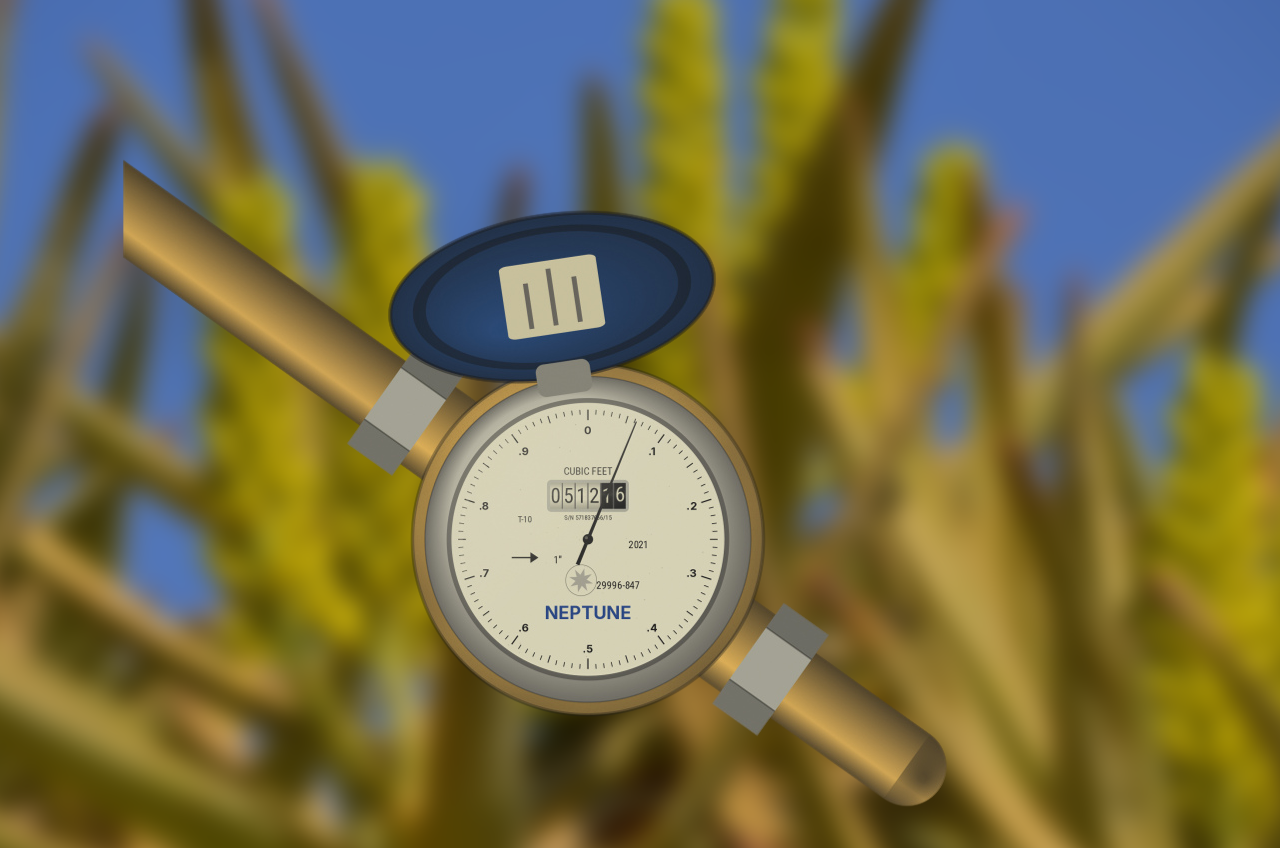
51216.06 ft³
